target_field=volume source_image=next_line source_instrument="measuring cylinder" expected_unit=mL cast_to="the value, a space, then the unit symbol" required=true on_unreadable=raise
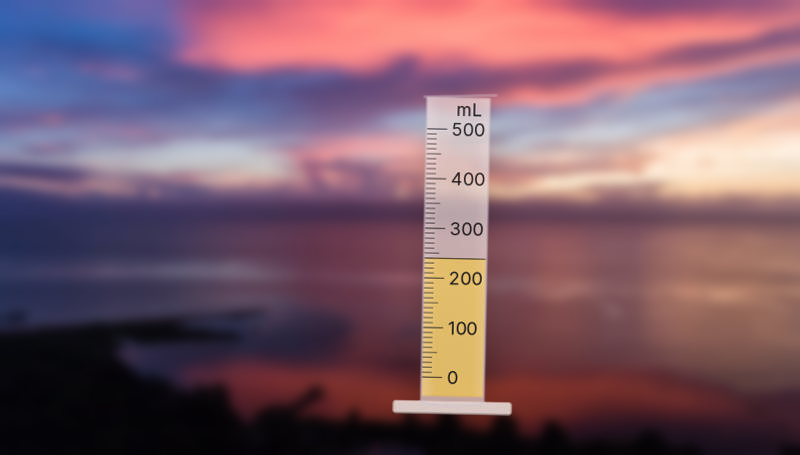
240 mL
